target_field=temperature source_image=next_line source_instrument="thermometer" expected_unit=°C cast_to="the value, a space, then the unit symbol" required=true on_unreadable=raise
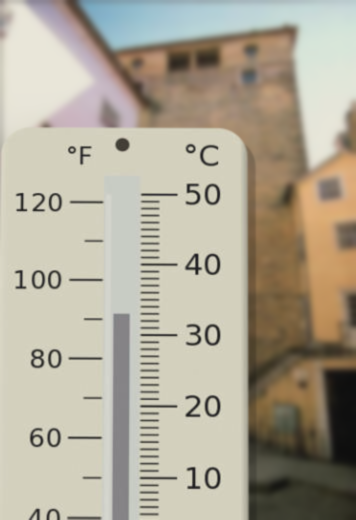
33 °C
